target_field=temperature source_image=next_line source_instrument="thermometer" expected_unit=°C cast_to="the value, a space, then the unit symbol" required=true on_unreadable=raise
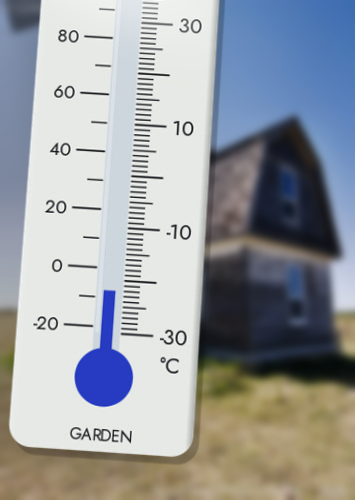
-22 °C
